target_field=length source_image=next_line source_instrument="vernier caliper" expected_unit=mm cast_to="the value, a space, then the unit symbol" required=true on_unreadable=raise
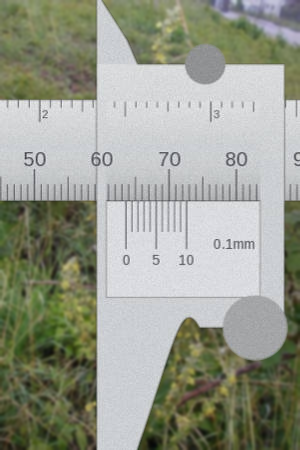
63.6 mm
